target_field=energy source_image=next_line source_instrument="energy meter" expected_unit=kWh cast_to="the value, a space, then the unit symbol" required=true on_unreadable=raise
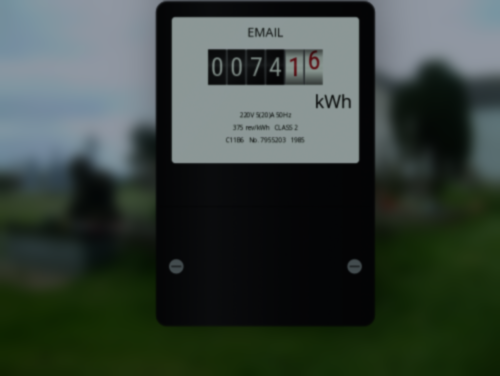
74.16 kWh
